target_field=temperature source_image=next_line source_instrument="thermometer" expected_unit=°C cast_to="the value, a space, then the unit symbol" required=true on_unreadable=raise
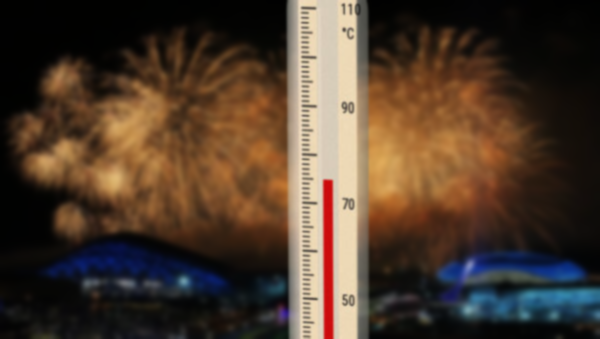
75 °C
